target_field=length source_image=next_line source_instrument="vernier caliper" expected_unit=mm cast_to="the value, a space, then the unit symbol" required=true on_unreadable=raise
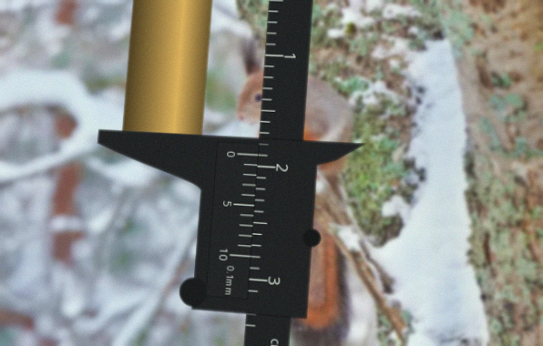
19.0 mm
